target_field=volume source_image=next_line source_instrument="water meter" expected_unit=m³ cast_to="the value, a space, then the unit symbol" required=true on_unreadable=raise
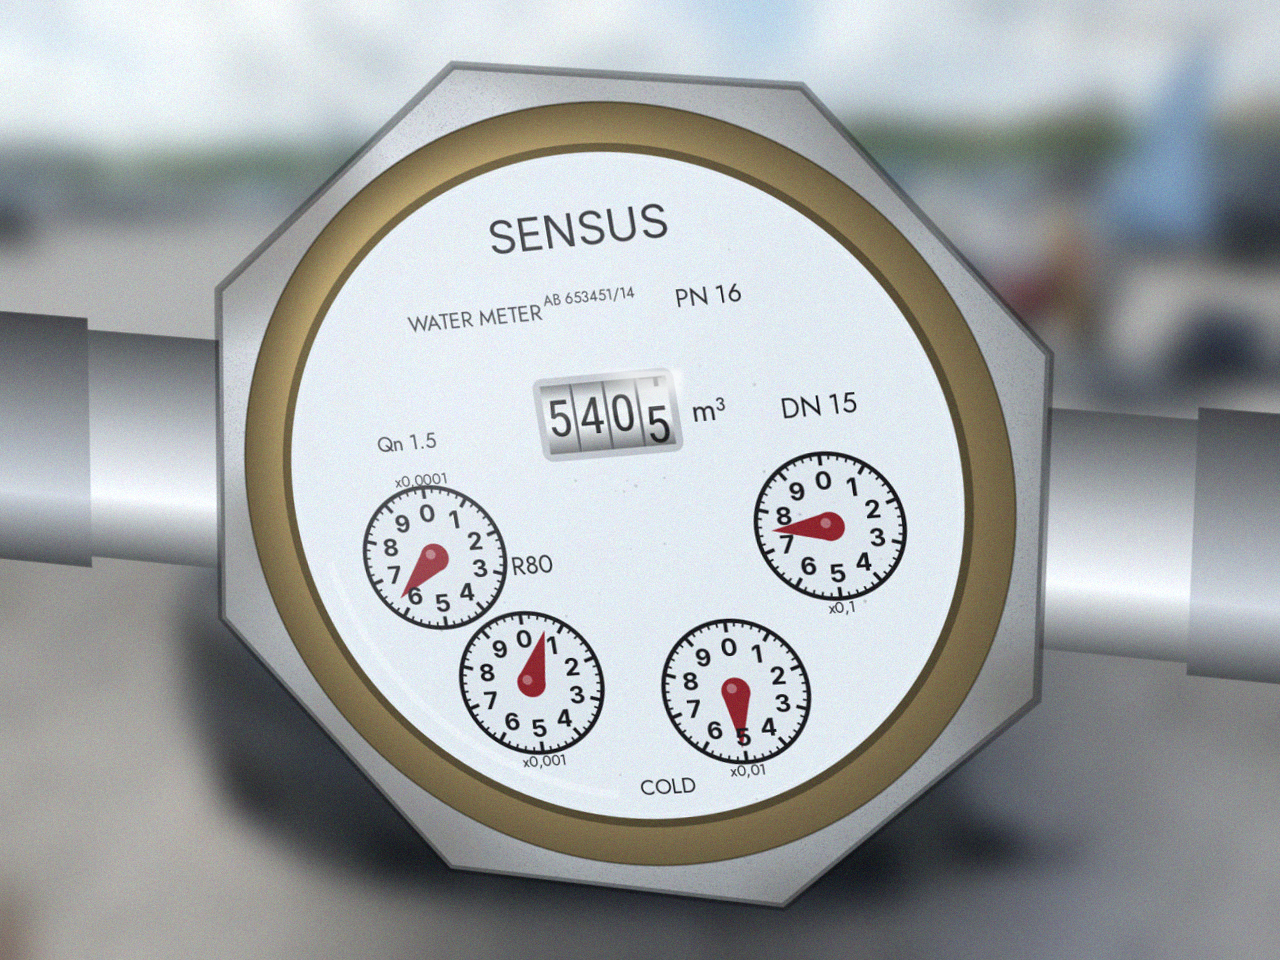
5404.7506 m³
